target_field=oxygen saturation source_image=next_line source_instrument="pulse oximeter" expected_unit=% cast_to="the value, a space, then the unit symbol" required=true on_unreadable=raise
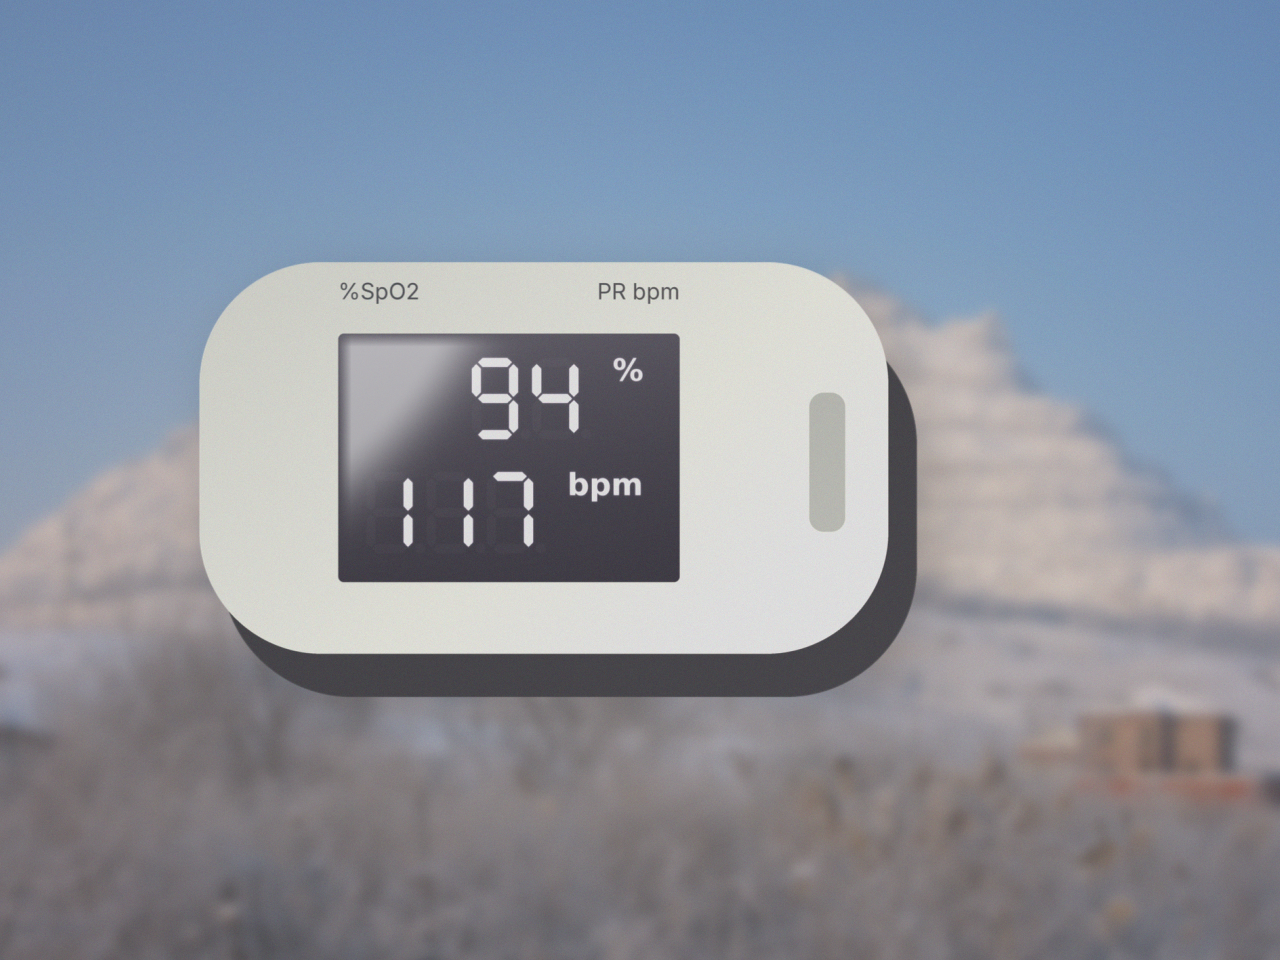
94 %
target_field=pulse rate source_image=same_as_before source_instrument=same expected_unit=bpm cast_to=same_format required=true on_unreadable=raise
117 bpm
